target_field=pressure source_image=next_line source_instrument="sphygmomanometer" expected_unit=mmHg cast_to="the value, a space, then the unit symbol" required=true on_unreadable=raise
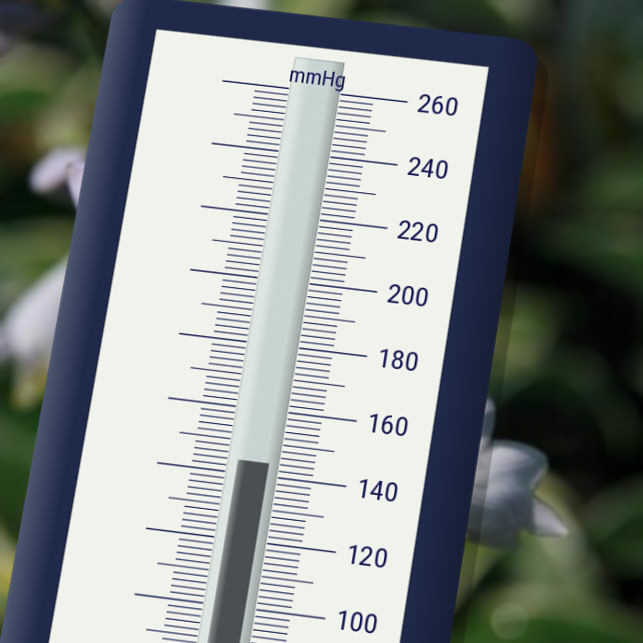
144 mmHg
